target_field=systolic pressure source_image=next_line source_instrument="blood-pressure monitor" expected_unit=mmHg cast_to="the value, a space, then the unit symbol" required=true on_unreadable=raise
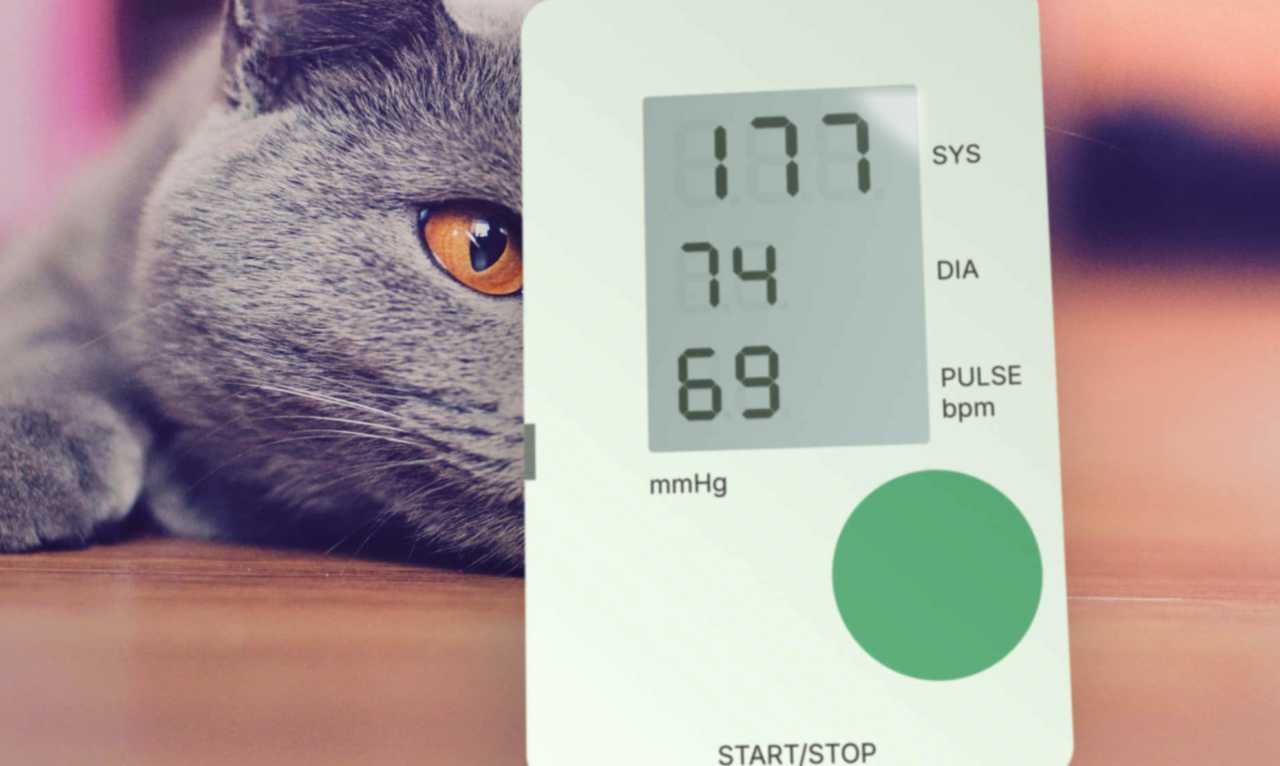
177 mmHg
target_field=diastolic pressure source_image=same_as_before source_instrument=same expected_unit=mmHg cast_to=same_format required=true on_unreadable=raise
74 mmHg
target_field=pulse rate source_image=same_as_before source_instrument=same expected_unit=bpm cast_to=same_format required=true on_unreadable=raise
69 bpm
